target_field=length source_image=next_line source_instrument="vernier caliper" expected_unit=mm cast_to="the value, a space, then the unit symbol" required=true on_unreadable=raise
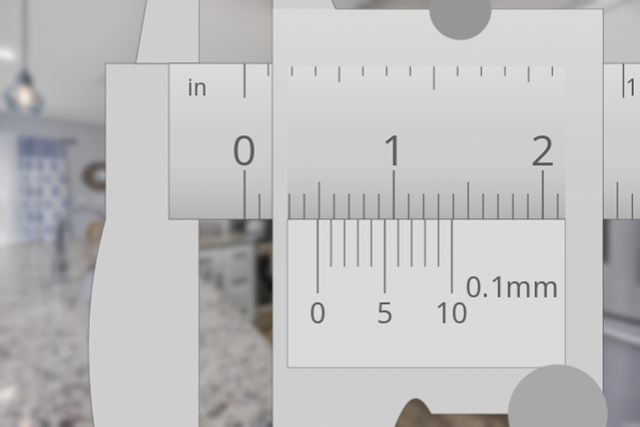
4.9 mm
